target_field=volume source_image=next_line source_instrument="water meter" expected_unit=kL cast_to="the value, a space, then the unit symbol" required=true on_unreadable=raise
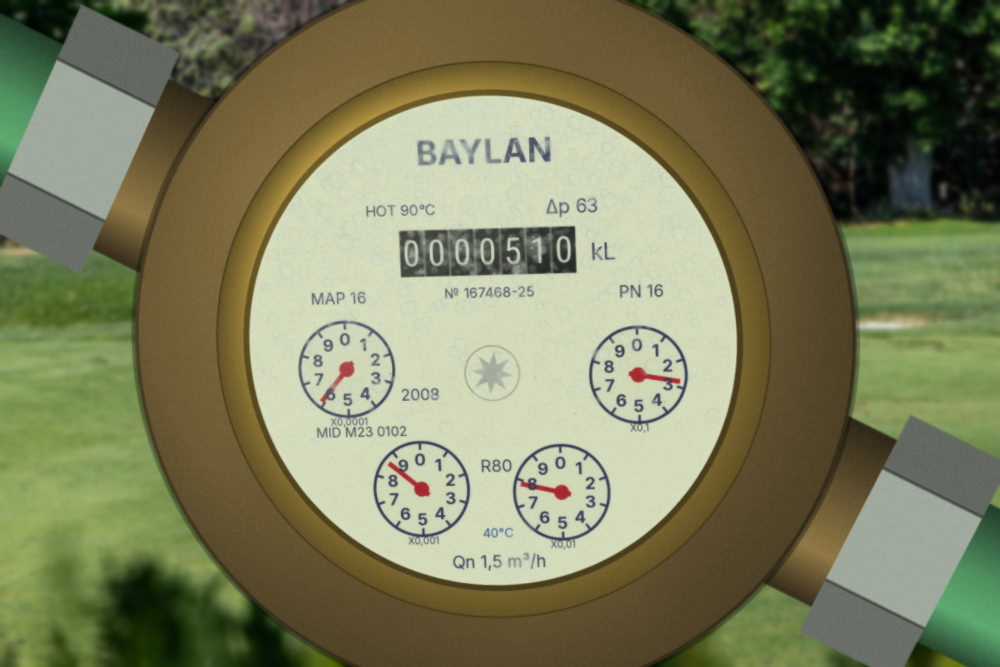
510.2786 kL
